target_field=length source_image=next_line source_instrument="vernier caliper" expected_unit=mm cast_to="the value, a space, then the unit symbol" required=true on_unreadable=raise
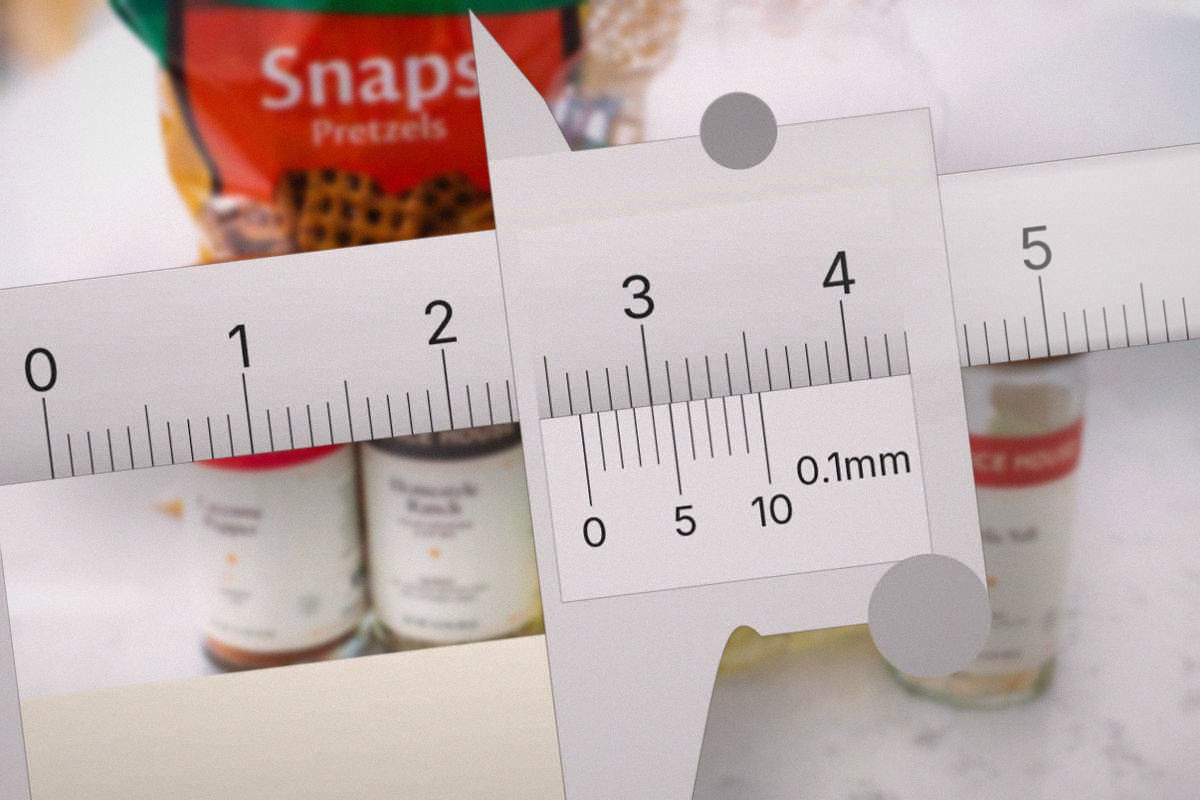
26.4 mm
